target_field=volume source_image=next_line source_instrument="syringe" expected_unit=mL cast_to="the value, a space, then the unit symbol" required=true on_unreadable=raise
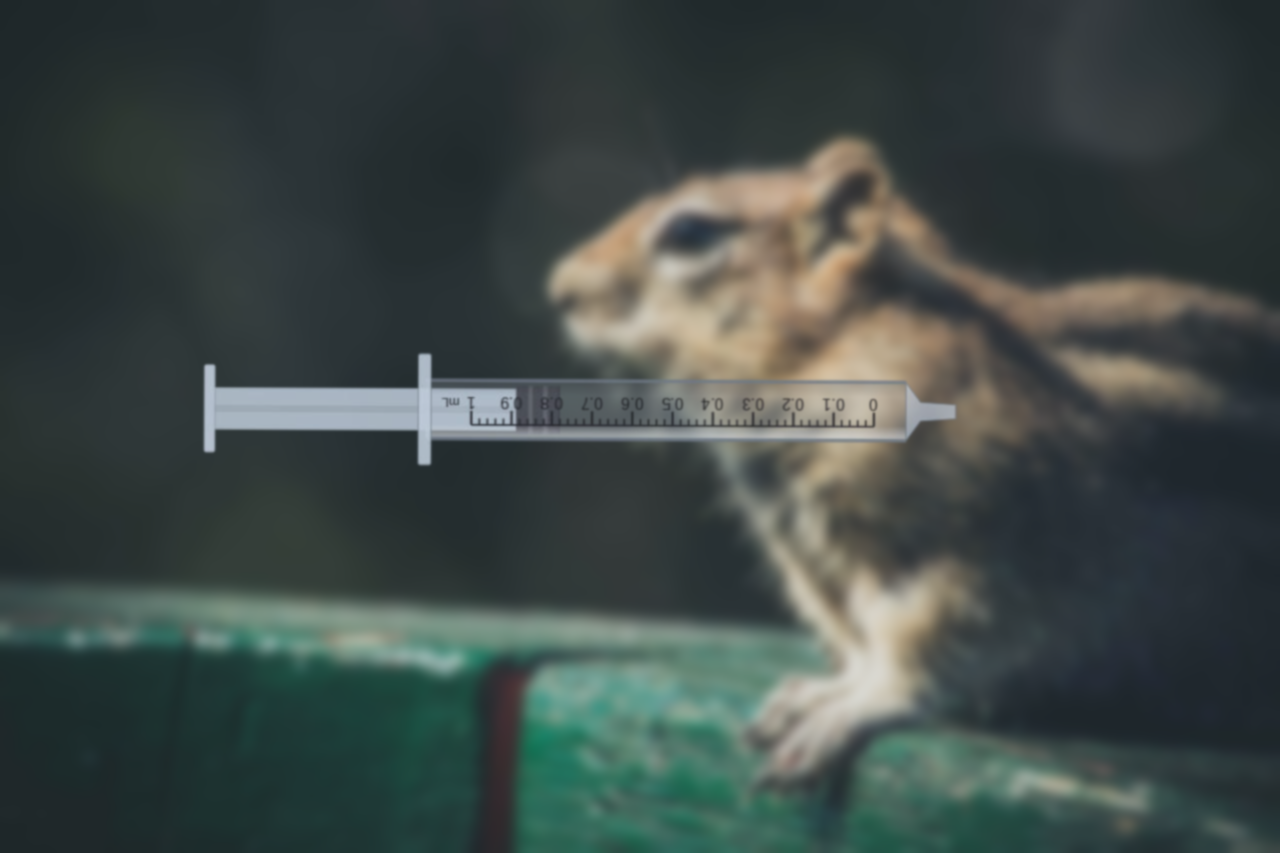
0.78 mL
